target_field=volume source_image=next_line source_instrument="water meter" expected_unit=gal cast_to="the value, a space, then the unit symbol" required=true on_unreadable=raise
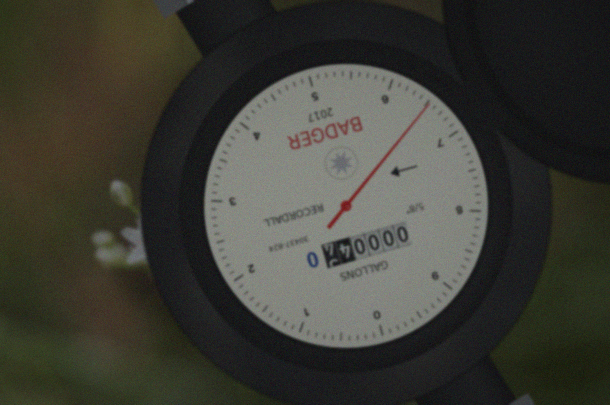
436.5 gal
